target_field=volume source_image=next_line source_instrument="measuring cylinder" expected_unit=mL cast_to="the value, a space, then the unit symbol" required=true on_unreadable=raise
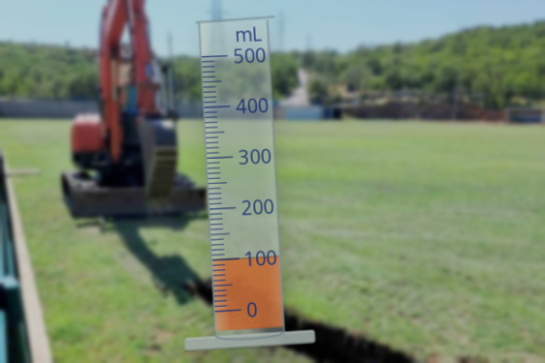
100 mL
